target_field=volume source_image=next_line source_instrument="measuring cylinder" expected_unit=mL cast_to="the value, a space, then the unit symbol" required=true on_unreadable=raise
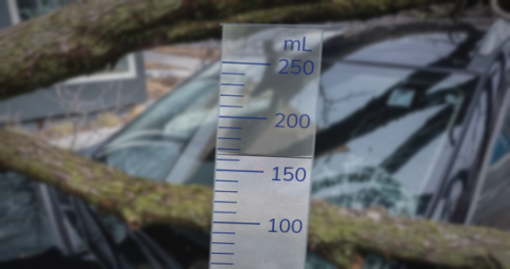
165 mL
